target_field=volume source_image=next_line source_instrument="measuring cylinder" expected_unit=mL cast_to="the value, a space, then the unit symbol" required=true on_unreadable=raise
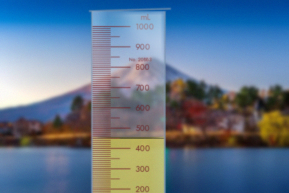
450 mL
